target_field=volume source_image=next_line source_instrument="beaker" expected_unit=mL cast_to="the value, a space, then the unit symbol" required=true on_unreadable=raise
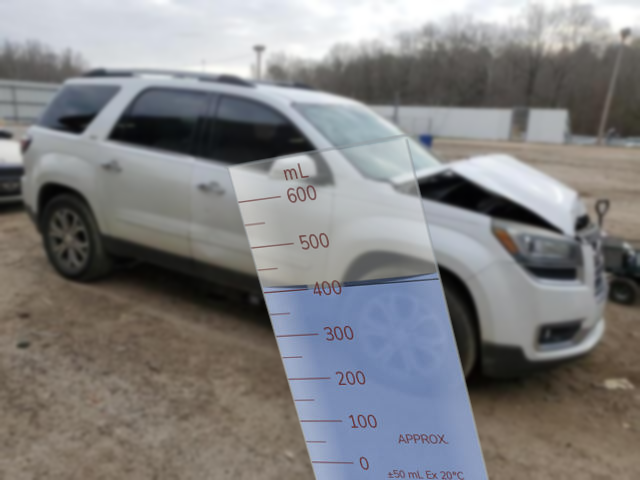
400 mL
